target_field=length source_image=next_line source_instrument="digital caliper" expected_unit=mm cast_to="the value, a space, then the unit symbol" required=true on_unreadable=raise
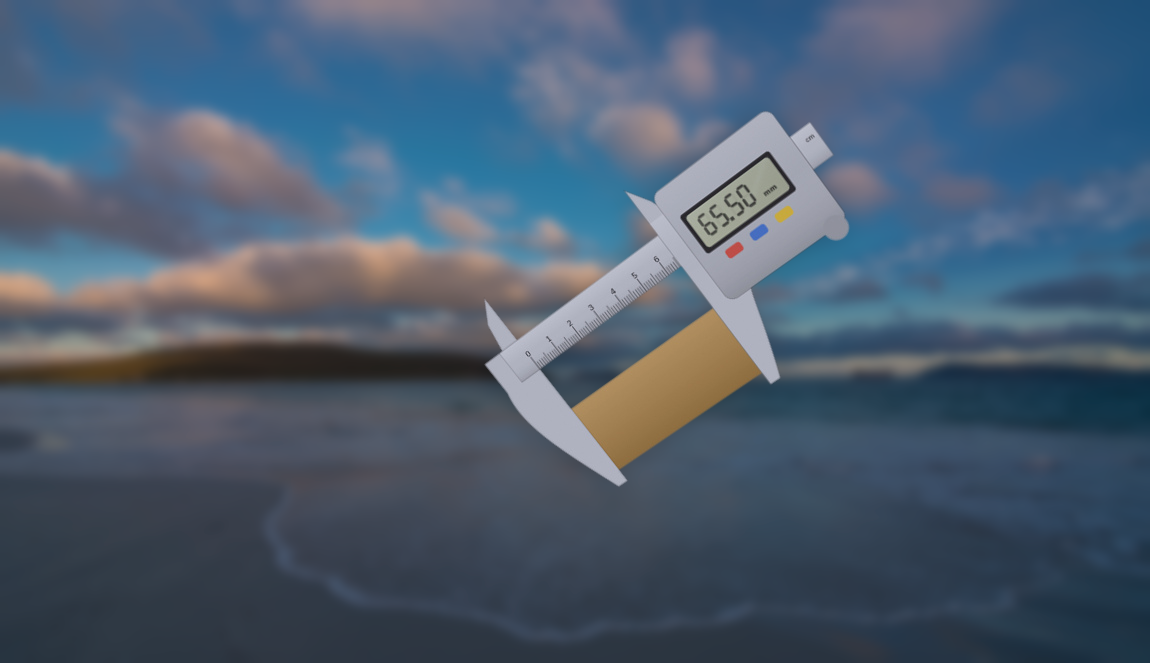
65.50 mm
